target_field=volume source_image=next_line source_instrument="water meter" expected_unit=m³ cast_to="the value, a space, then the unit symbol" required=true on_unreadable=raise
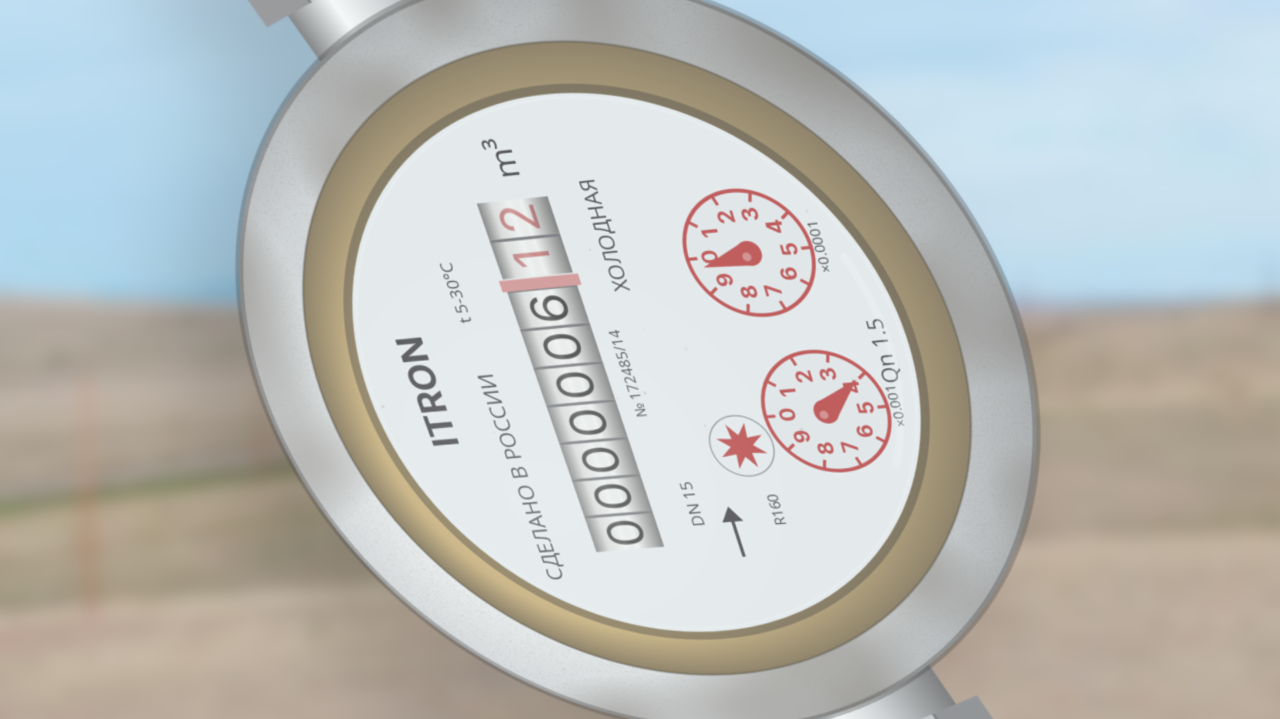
6.1239 m³
